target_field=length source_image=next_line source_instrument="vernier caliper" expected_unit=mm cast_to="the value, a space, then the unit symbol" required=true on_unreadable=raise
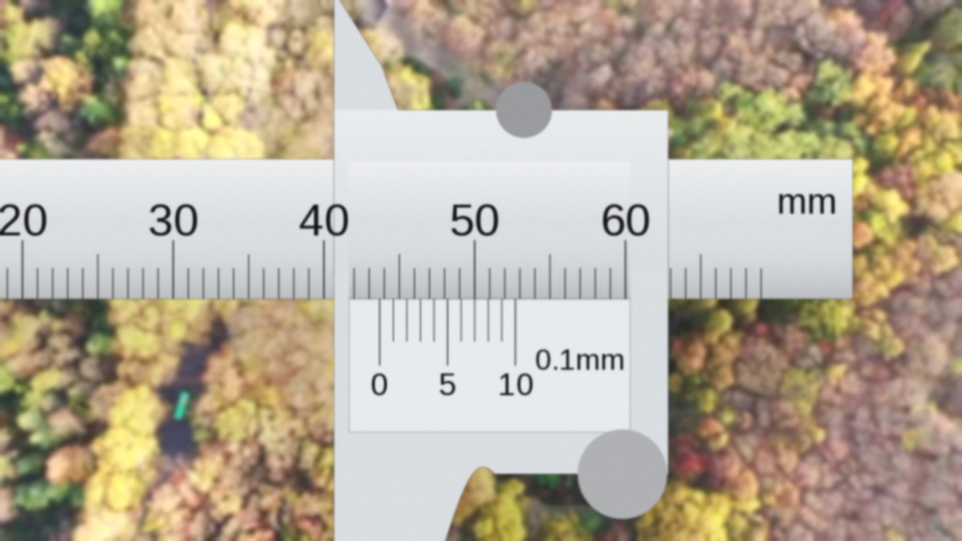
43.7 mm
